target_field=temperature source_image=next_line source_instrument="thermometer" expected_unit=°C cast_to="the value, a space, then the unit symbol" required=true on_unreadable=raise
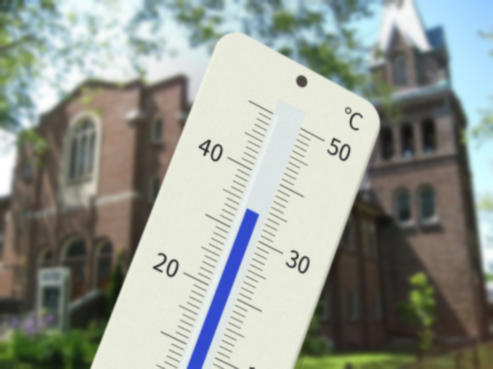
34 °C
